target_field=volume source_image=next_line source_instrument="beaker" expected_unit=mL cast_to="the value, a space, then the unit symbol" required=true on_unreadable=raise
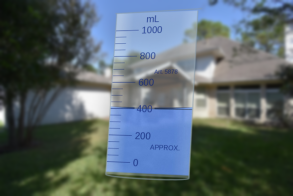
400 mL
